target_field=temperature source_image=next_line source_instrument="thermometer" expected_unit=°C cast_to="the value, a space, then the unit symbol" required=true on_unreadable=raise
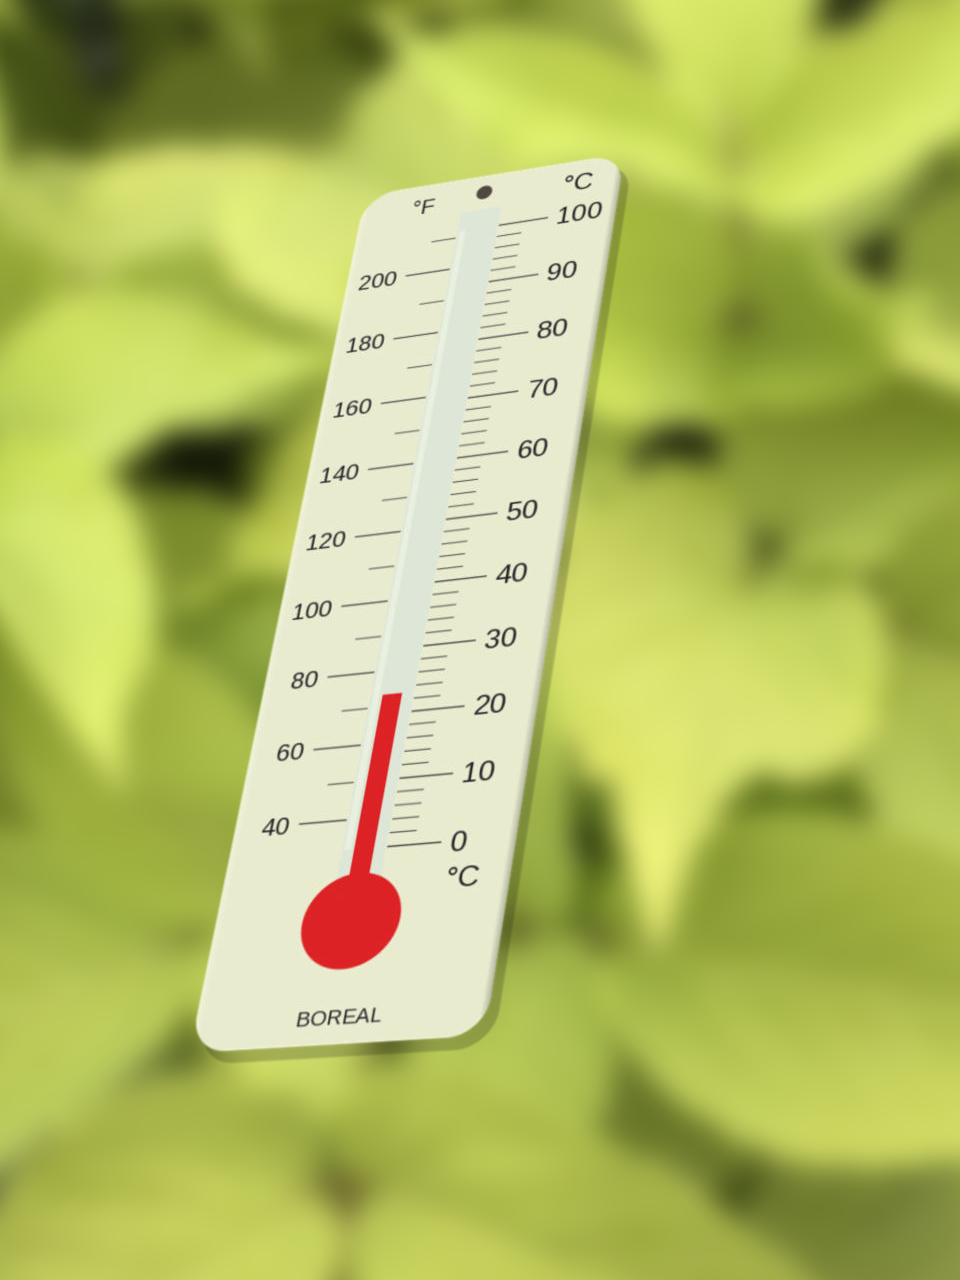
23 °C
